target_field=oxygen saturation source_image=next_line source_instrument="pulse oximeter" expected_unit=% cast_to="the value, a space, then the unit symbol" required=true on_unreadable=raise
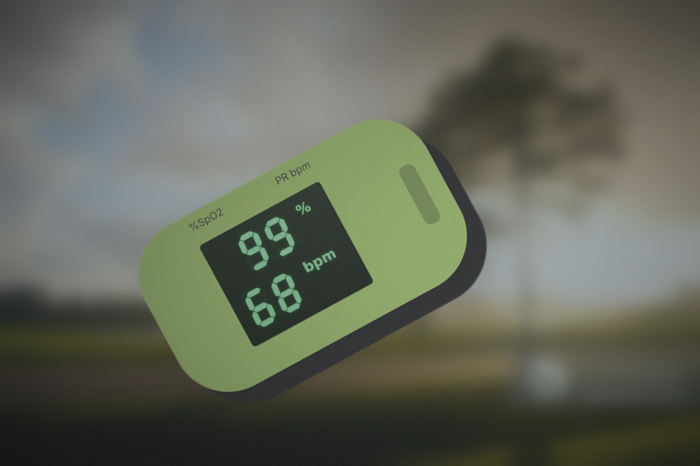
99 %
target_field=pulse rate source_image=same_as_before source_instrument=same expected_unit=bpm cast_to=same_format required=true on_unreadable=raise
68 bpm
